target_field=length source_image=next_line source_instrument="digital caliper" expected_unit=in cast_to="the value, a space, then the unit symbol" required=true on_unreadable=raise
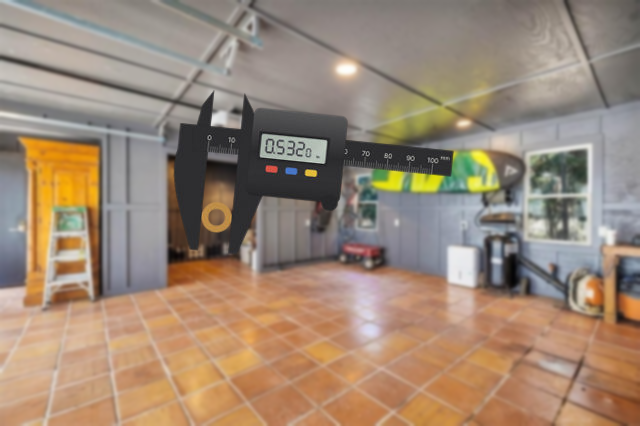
0.5320 in
